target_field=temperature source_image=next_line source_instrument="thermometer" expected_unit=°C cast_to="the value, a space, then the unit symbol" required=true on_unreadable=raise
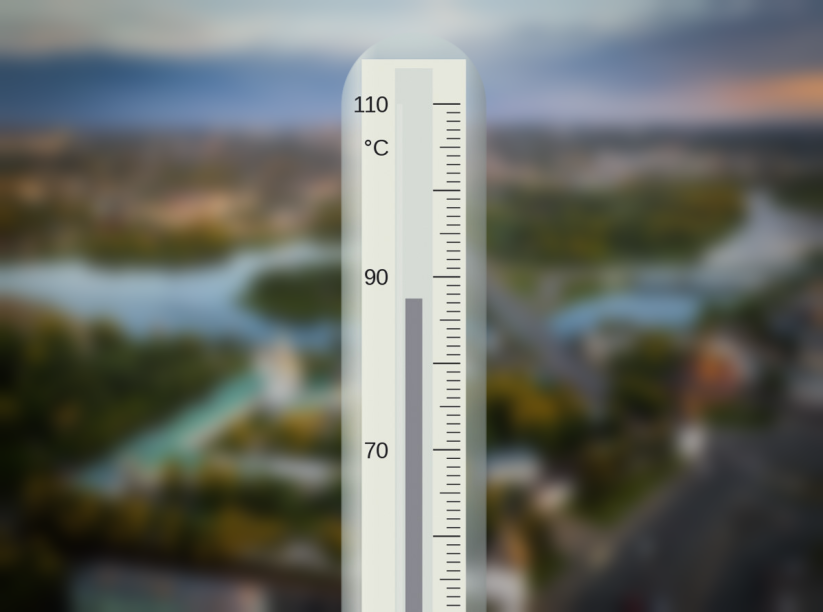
87.5 °C
